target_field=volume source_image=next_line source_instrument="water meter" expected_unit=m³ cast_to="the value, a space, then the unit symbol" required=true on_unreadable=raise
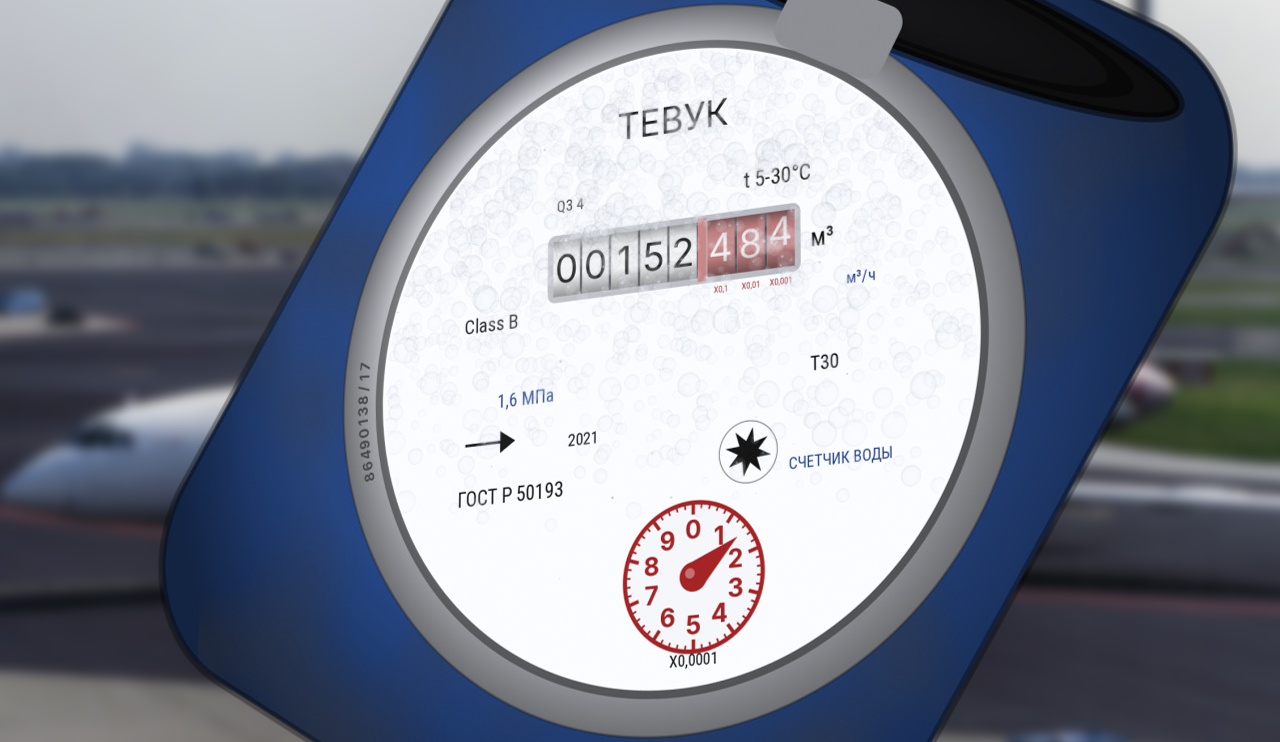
152.4841 m³
